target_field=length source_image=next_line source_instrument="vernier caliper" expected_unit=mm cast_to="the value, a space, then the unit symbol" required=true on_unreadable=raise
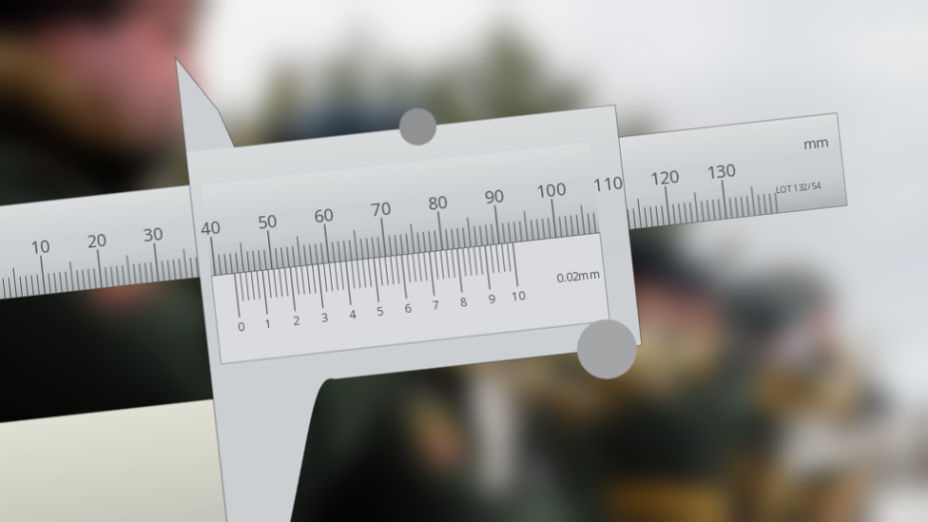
43.4 mm
